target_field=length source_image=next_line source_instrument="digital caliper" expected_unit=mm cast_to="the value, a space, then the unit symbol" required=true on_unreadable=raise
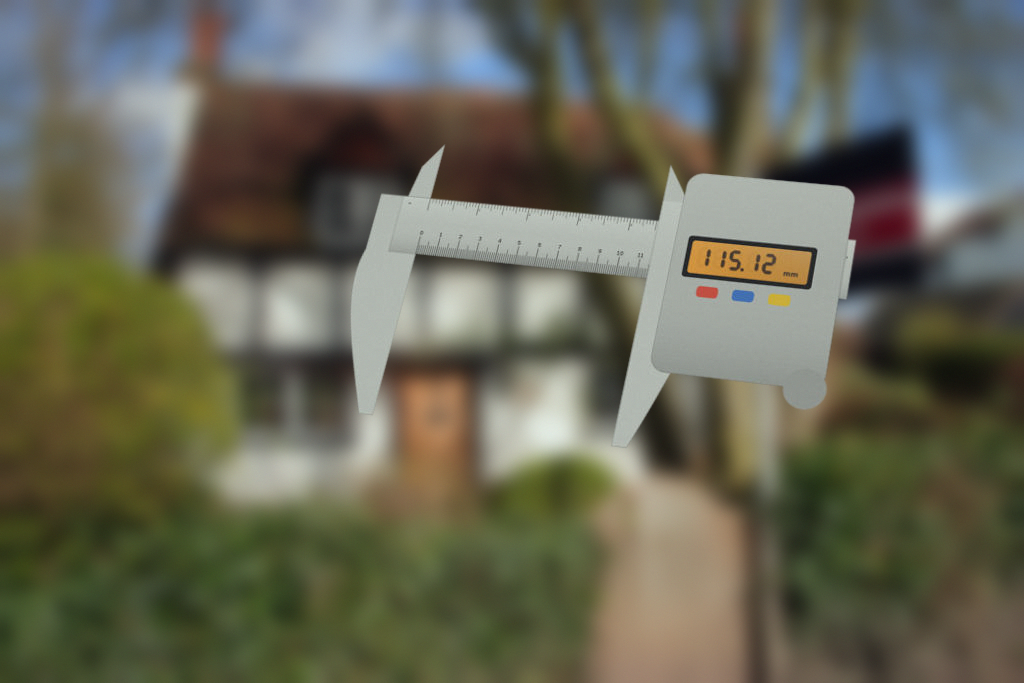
115.12 mm
